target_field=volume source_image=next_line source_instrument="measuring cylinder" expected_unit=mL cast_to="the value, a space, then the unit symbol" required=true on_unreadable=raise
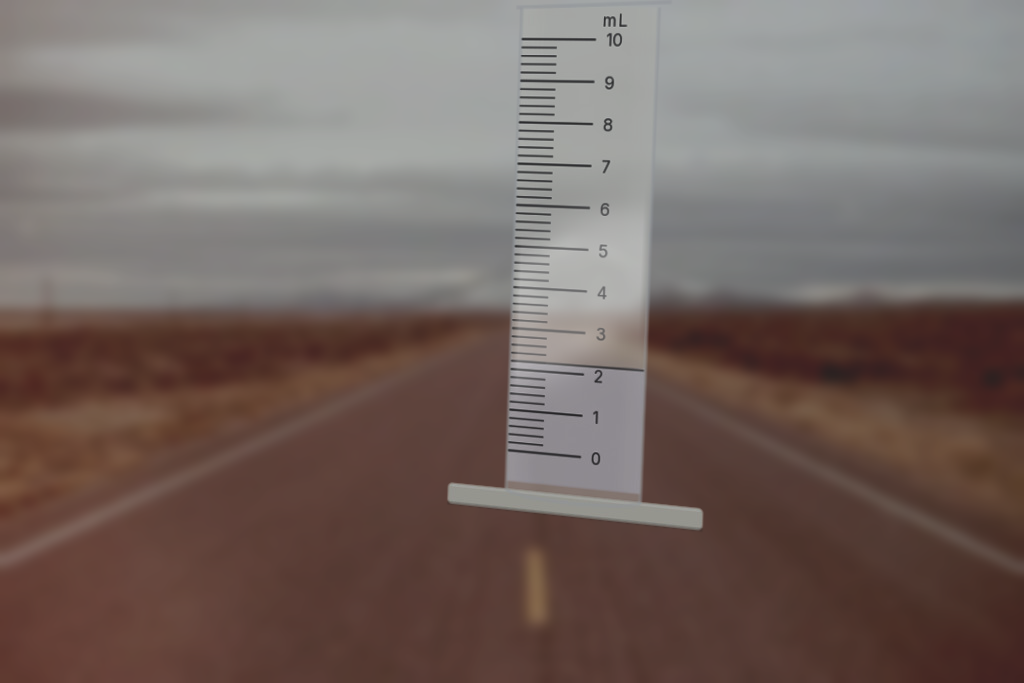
2.2 mL
